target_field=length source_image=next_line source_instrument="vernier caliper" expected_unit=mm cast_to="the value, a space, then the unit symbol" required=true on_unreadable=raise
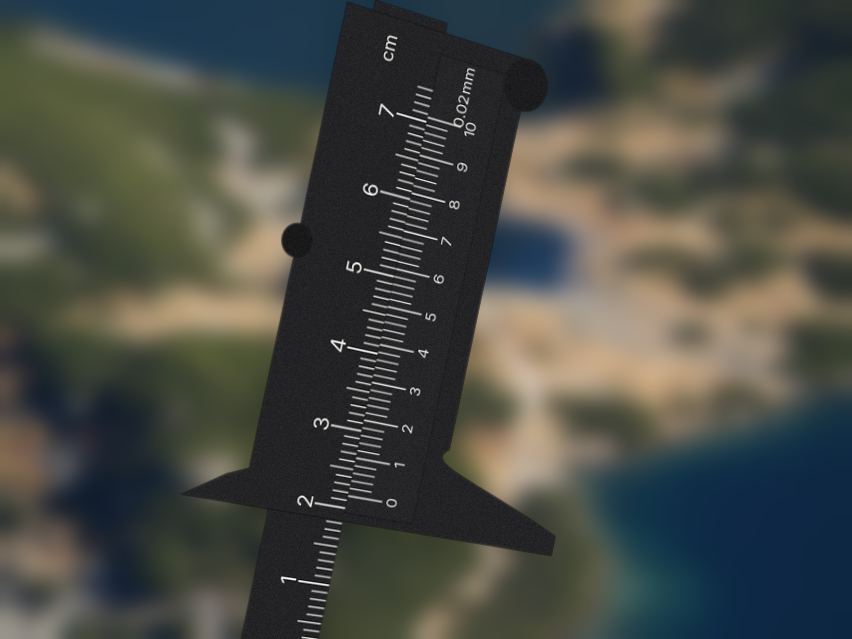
21.6 mm
